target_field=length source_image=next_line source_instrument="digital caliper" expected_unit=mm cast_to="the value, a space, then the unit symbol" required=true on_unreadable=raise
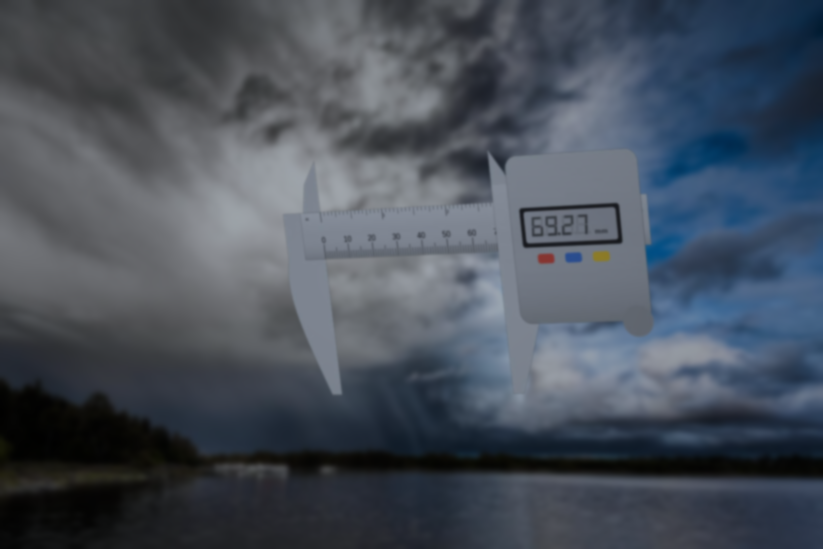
69.27 mm
